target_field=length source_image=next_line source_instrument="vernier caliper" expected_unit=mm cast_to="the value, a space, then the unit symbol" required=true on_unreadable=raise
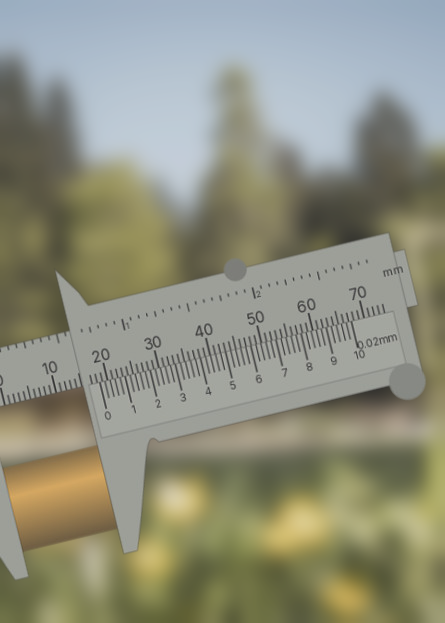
18.5 mm
